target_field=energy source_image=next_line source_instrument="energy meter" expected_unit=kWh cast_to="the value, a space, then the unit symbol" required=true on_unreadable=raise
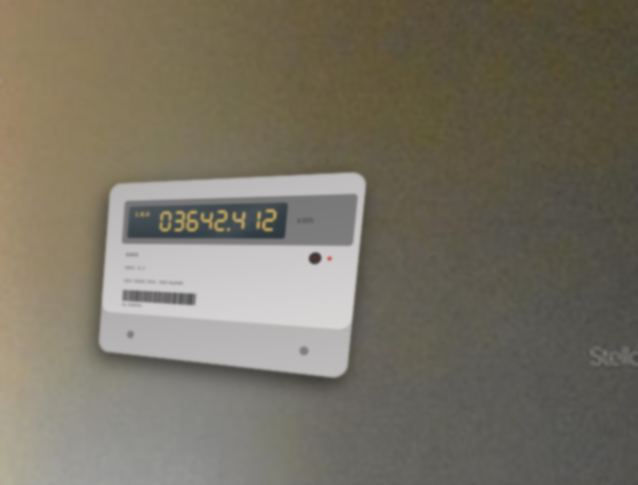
3642.412 kWh
